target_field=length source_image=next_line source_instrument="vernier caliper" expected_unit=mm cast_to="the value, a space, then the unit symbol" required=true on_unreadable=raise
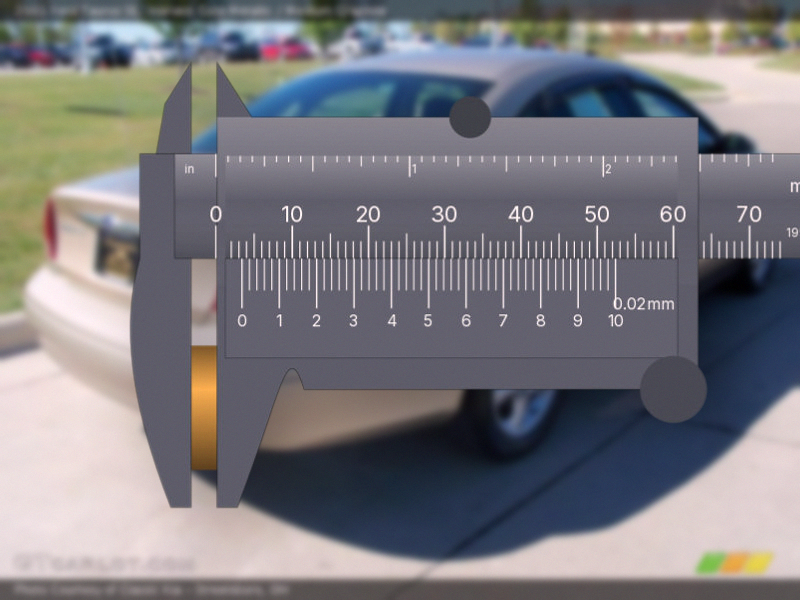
3.4 mm
